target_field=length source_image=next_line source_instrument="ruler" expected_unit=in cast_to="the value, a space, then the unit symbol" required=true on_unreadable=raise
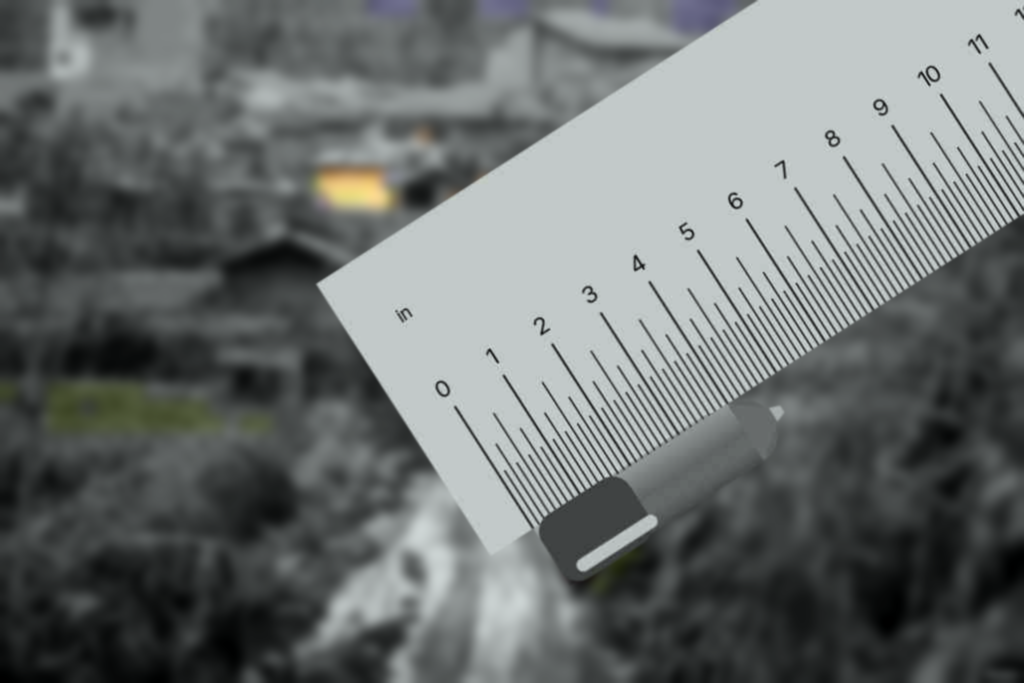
4.75 in
